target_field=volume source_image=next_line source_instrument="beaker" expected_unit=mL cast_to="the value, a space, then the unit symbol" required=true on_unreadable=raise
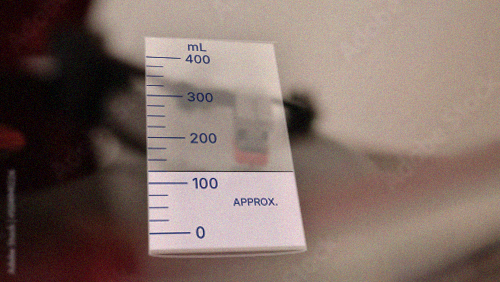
125 mL
